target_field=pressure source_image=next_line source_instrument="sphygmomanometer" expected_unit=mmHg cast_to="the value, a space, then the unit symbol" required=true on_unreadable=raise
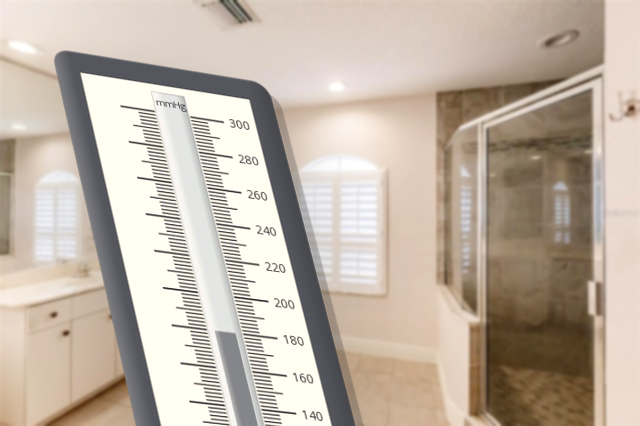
180 mmHg
